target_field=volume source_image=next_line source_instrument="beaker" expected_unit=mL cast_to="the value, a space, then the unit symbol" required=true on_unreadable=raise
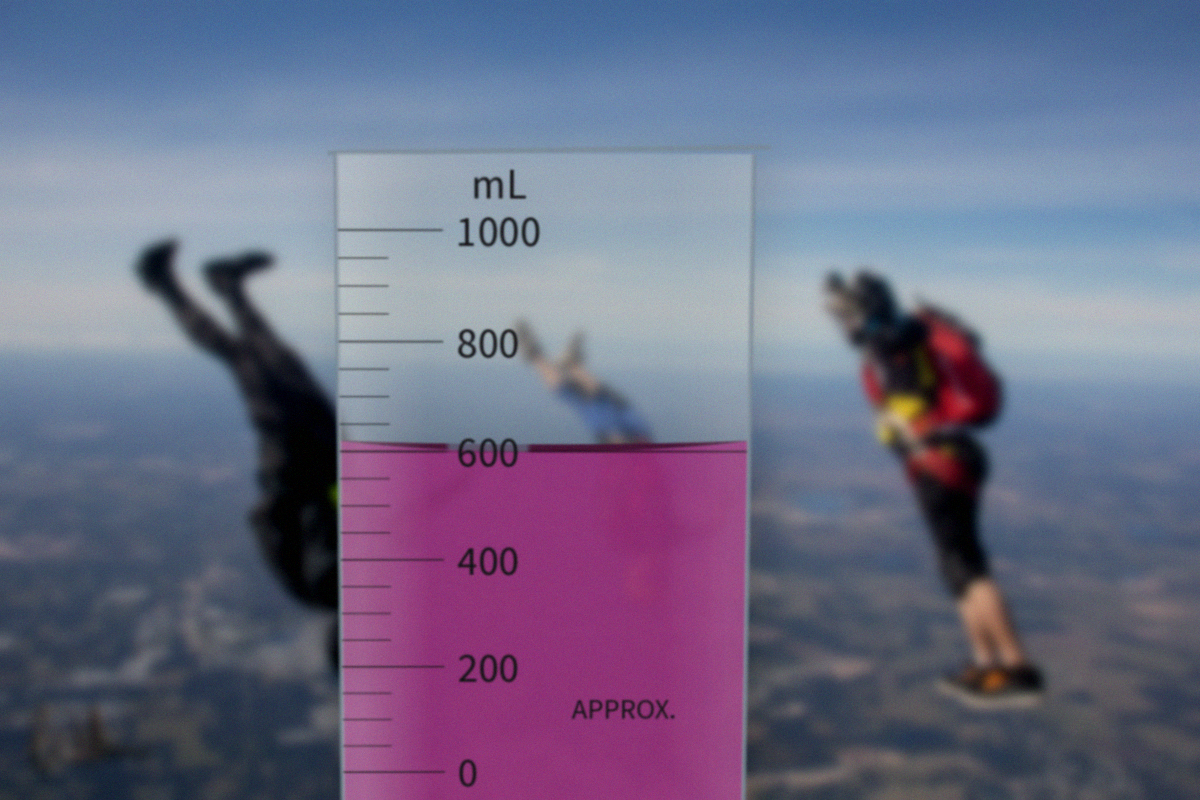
600 mL
